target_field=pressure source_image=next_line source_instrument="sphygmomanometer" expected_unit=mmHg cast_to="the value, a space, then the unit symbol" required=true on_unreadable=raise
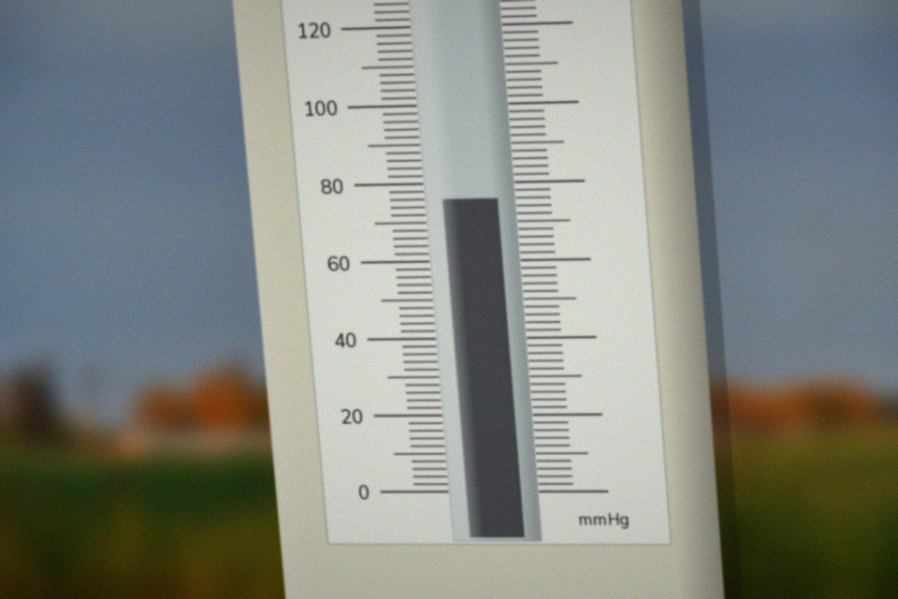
76 mmHg
